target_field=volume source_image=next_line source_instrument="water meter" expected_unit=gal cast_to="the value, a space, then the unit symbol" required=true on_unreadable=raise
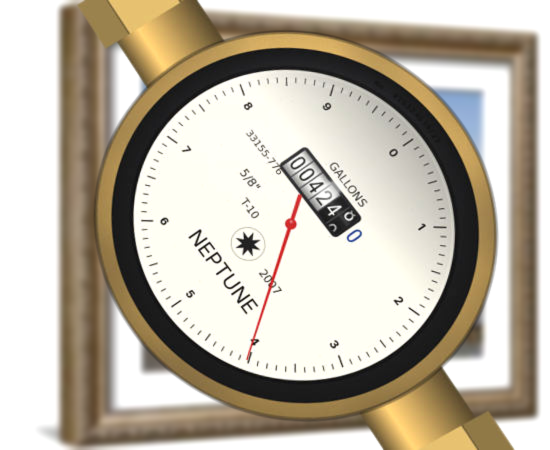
42484.0 gal
